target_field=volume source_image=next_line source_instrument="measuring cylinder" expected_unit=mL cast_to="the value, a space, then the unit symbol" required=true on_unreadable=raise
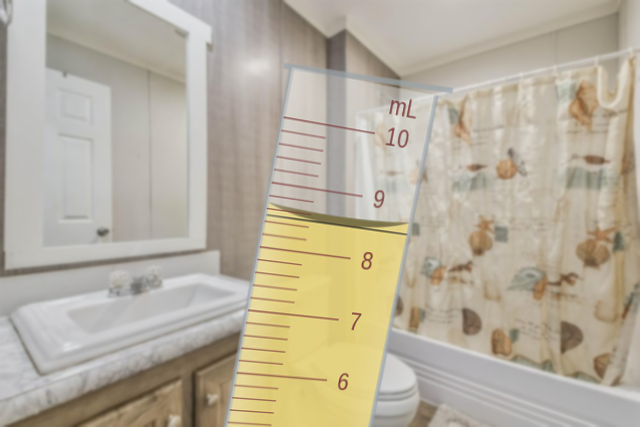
8.5 mL
